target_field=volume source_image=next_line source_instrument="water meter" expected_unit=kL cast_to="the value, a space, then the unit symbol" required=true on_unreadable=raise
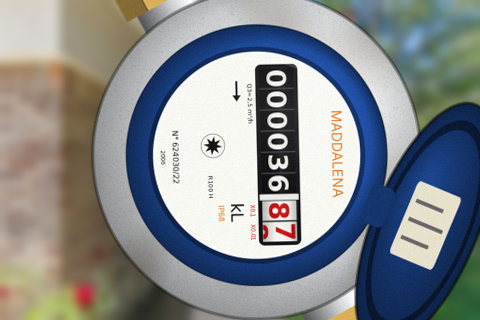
36.87 kL
